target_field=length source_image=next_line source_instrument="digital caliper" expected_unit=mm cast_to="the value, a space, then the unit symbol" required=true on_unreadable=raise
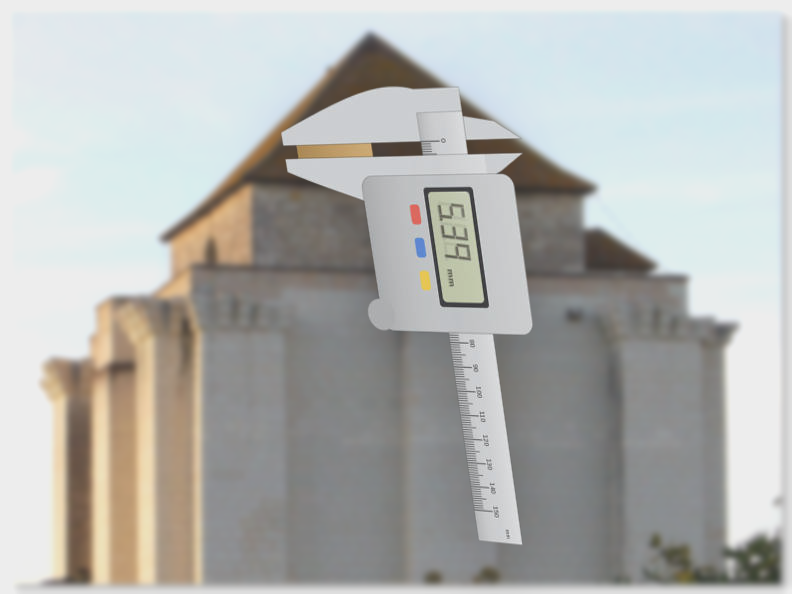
5.39 mm
